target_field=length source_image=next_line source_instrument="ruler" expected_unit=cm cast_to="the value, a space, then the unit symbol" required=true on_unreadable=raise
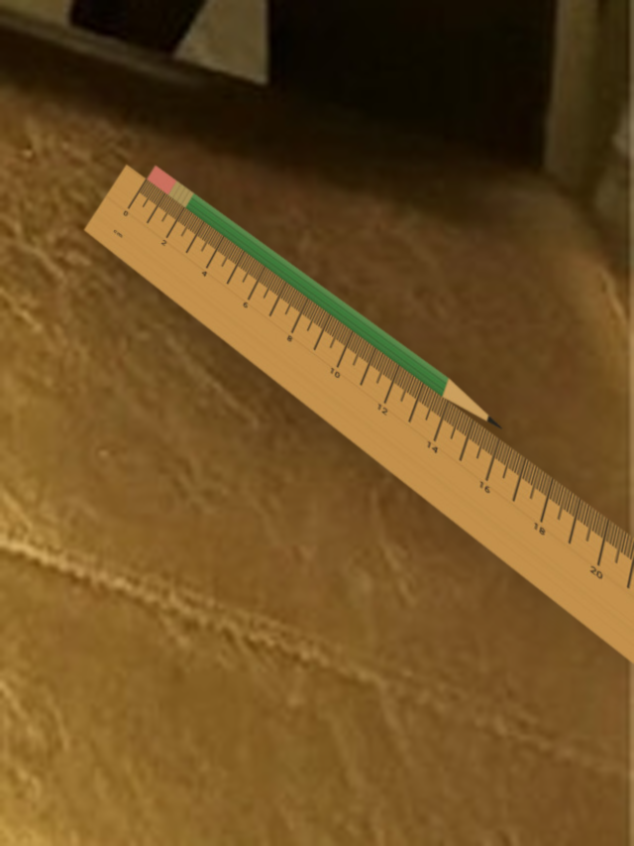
16 cm
